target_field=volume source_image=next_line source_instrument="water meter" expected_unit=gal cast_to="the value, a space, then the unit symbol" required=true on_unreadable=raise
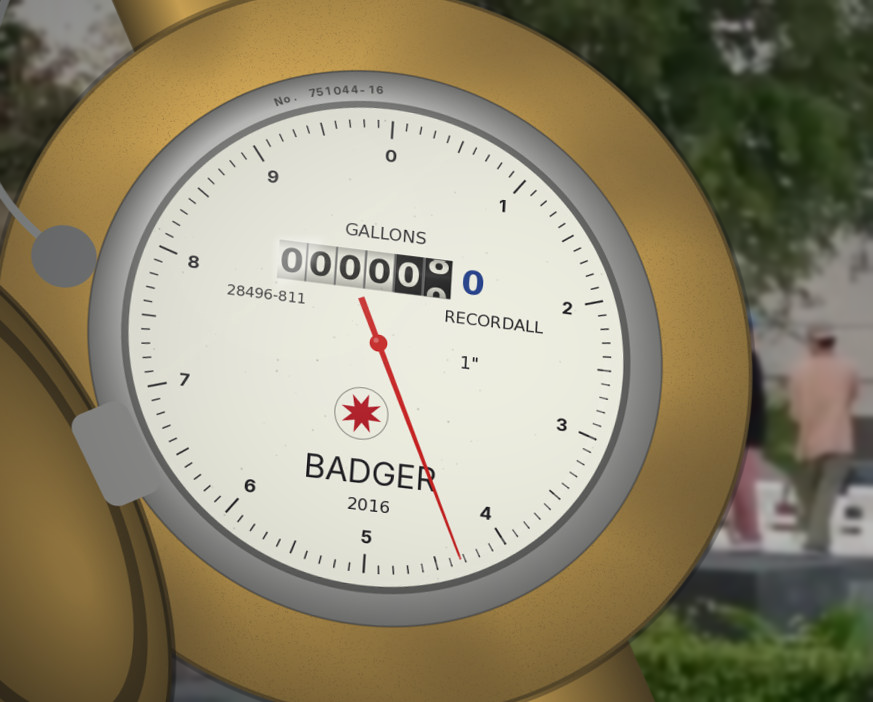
84.3 gal
